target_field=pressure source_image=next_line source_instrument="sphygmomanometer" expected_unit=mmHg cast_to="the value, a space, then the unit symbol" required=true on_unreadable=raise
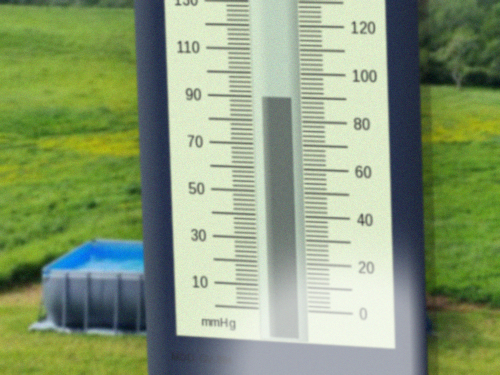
90 mmHg
